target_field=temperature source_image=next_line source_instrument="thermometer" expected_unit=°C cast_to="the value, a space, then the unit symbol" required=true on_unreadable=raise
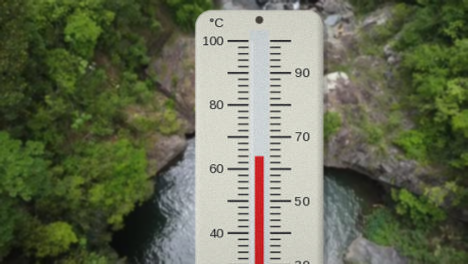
64 °C
